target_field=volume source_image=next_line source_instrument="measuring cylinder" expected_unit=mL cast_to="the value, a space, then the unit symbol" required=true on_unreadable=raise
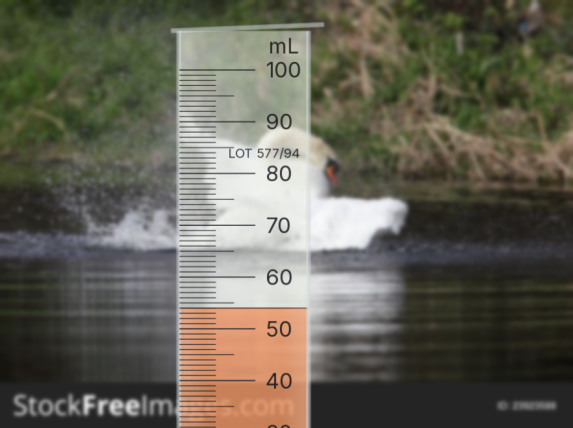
54 mL
